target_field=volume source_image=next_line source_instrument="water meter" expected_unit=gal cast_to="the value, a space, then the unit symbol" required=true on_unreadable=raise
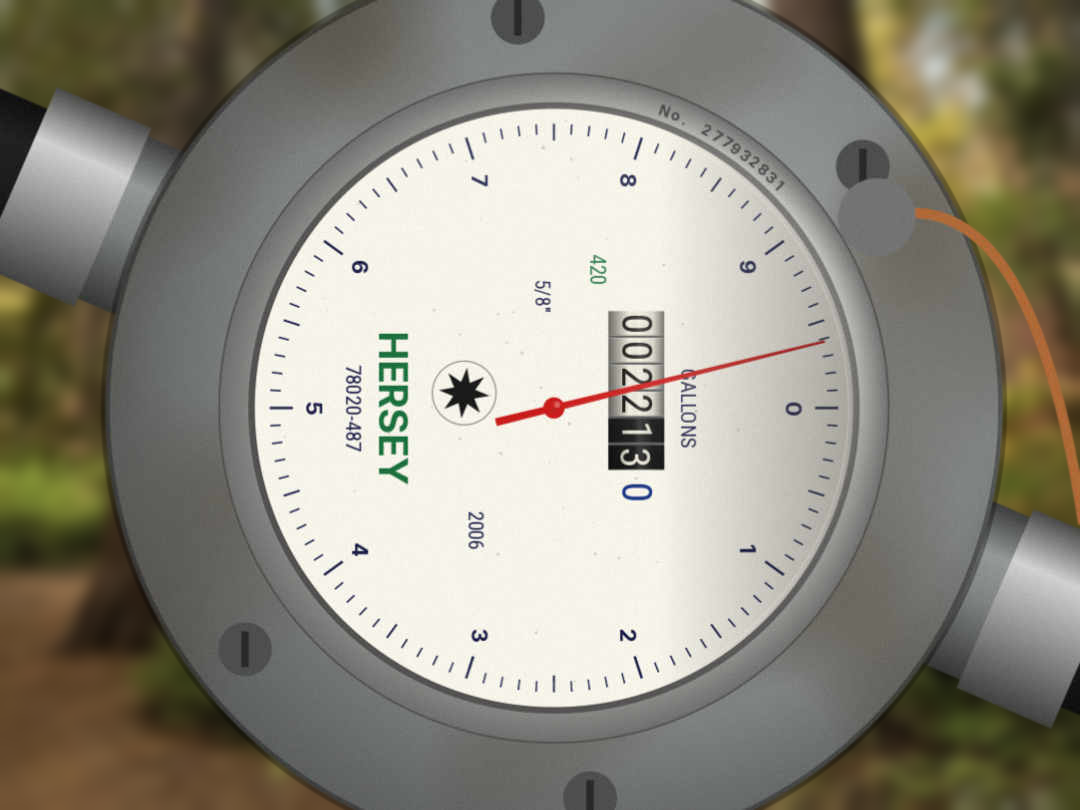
22129.6 gal
